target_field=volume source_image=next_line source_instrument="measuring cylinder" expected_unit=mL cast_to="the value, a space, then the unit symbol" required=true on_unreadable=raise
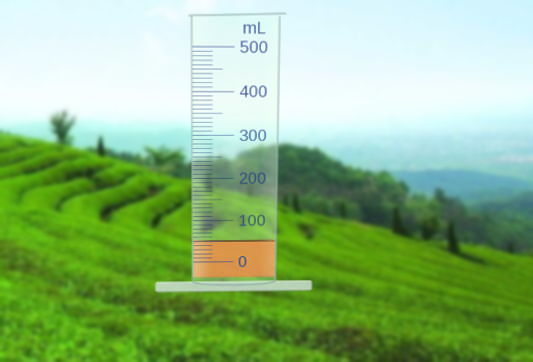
50 mL
